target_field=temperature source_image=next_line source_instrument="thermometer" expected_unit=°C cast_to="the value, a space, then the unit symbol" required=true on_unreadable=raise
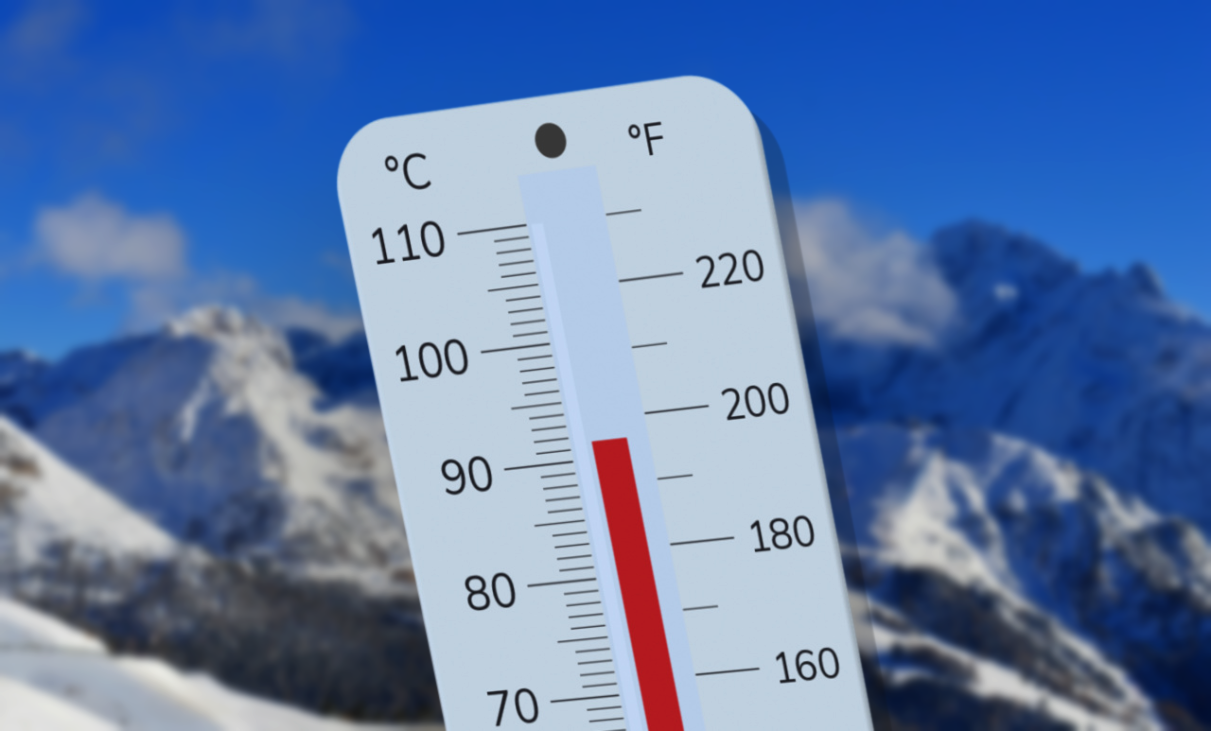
91.5 °C
